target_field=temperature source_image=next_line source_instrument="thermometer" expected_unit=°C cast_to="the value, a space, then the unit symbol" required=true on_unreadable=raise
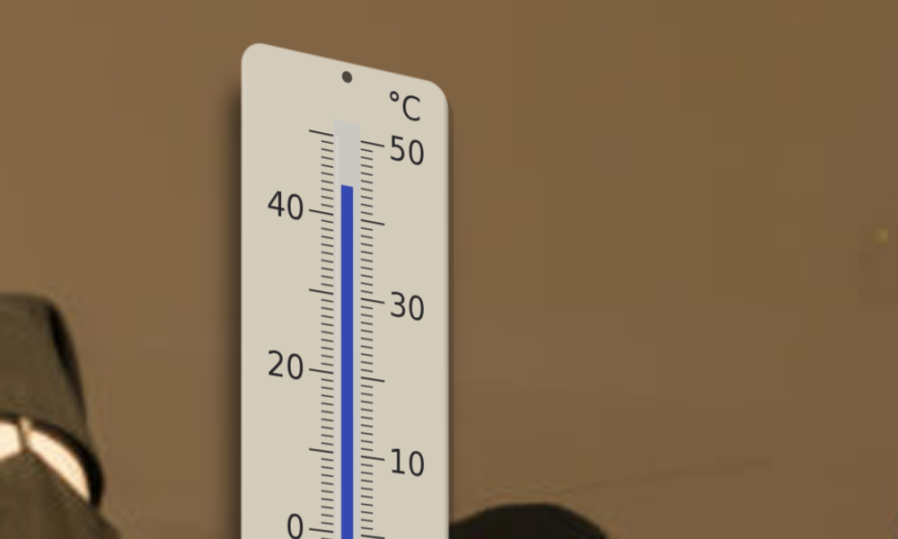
44 °C
